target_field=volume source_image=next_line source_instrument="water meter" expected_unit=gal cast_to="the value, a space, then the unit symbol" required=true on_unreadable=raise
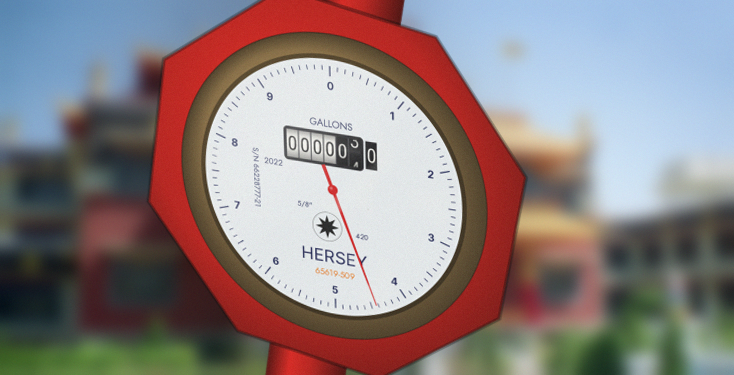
34.4 gal
